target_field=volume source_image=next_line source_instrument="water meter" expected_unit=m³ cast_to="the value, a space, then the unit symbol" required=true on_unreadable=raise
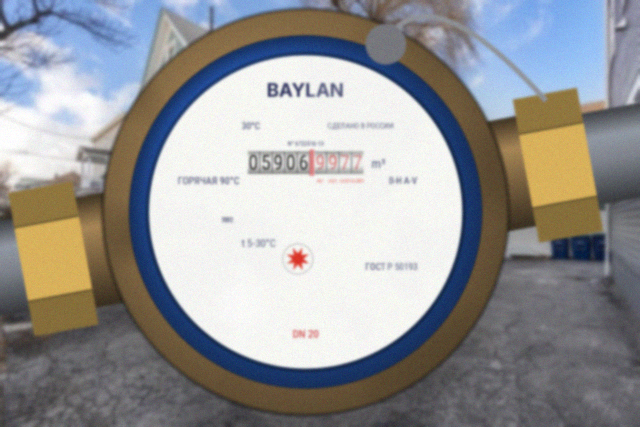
5906.9977 m³
